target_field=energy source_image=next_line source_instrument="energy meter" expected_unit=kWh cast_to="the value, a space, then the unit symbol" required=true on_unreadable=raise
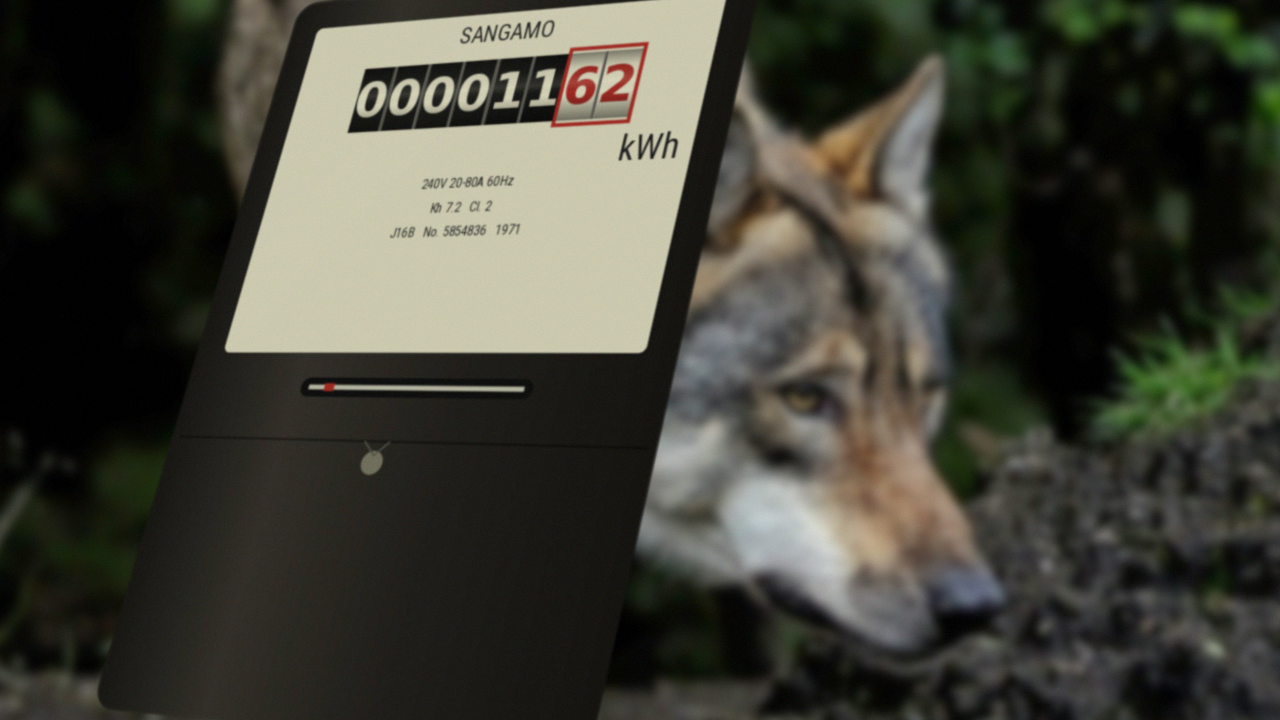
11.62 kWh
